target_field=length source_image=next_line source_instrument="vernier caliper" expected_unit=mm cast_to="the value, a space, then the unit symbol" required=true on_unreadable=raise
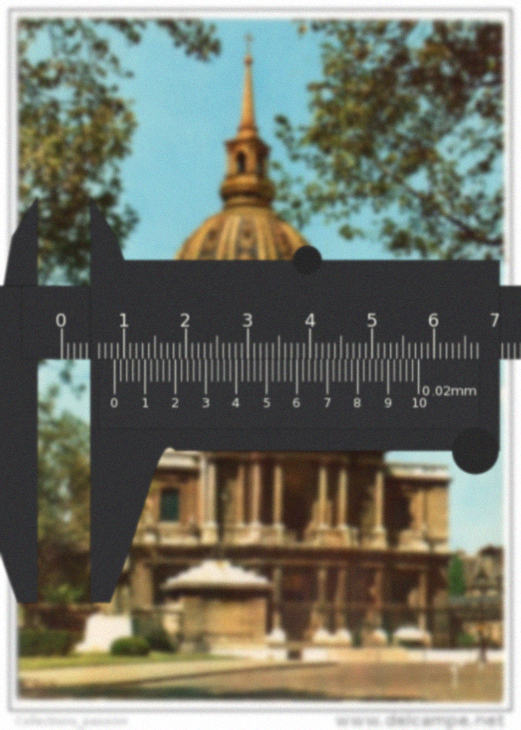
8.5 mm
